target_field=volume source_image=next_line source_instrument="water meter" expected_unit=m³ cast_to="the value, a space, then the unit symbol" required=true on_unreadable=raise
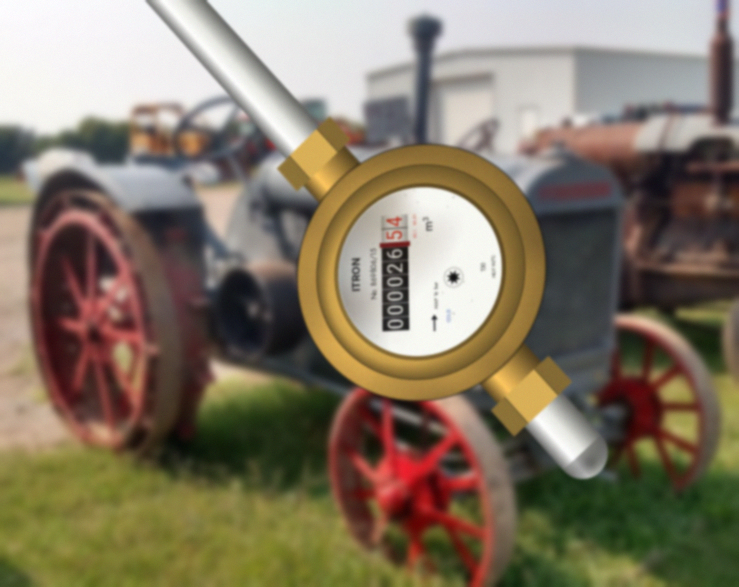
26.54 m³
